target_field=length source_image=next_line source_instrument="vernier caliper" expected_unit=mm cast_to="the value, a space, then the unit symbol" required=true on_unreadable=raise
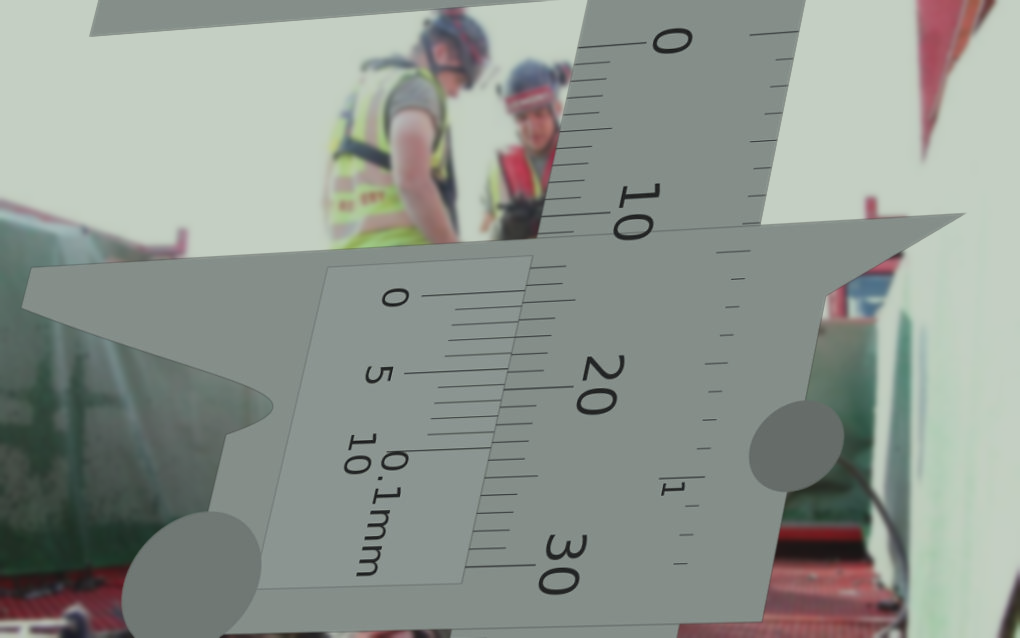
14.3 mm
